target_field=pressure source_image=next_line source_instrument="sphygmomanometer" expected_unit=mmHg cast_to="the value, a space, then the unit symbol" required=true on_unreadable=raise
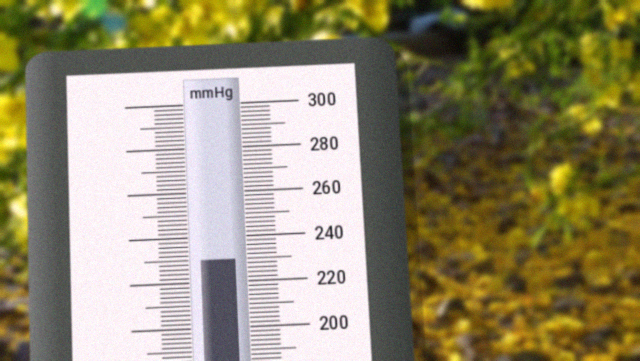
230 mmHg
